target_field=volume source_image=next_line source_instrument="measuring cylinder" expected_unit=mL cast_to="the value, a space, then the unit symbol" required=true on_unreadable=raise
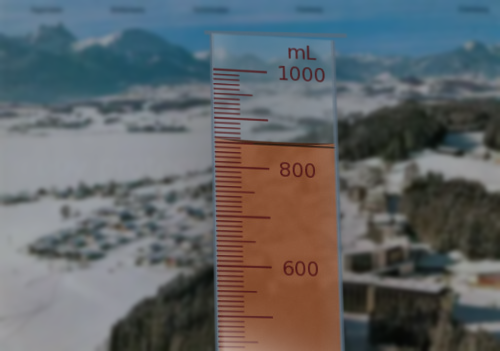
850 mL
